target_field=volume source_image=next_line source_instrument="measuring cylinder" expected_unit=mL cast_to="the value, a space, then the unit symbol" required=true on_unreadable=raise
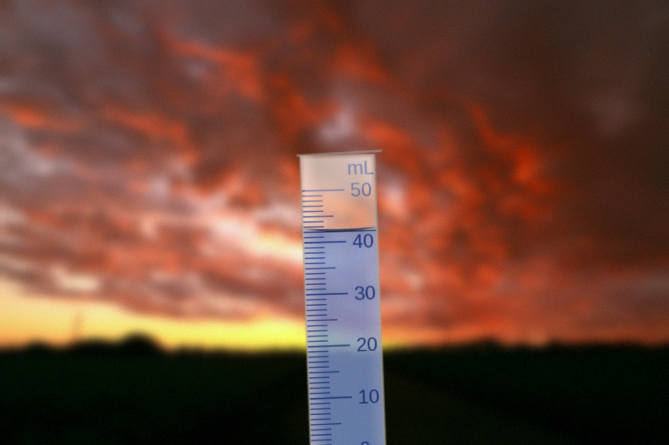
42 mL
